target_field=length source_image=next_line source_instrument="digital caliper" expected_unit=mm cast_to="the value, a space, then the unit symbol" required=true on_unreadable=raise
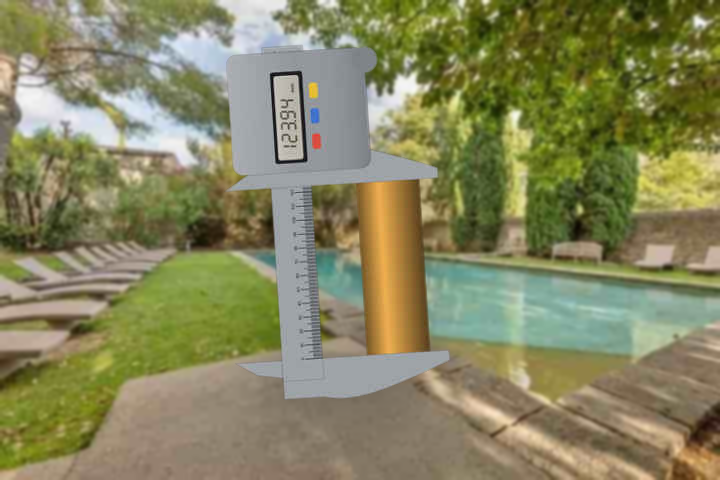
123.94 mm
